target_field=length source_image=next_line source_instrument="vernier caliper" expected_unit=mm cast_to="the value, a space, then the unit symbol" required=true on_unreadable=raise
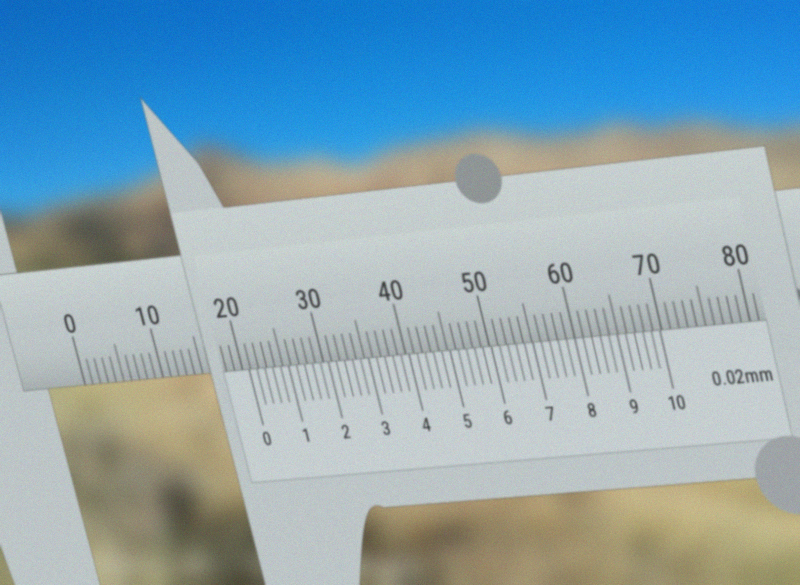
20.8 mm
